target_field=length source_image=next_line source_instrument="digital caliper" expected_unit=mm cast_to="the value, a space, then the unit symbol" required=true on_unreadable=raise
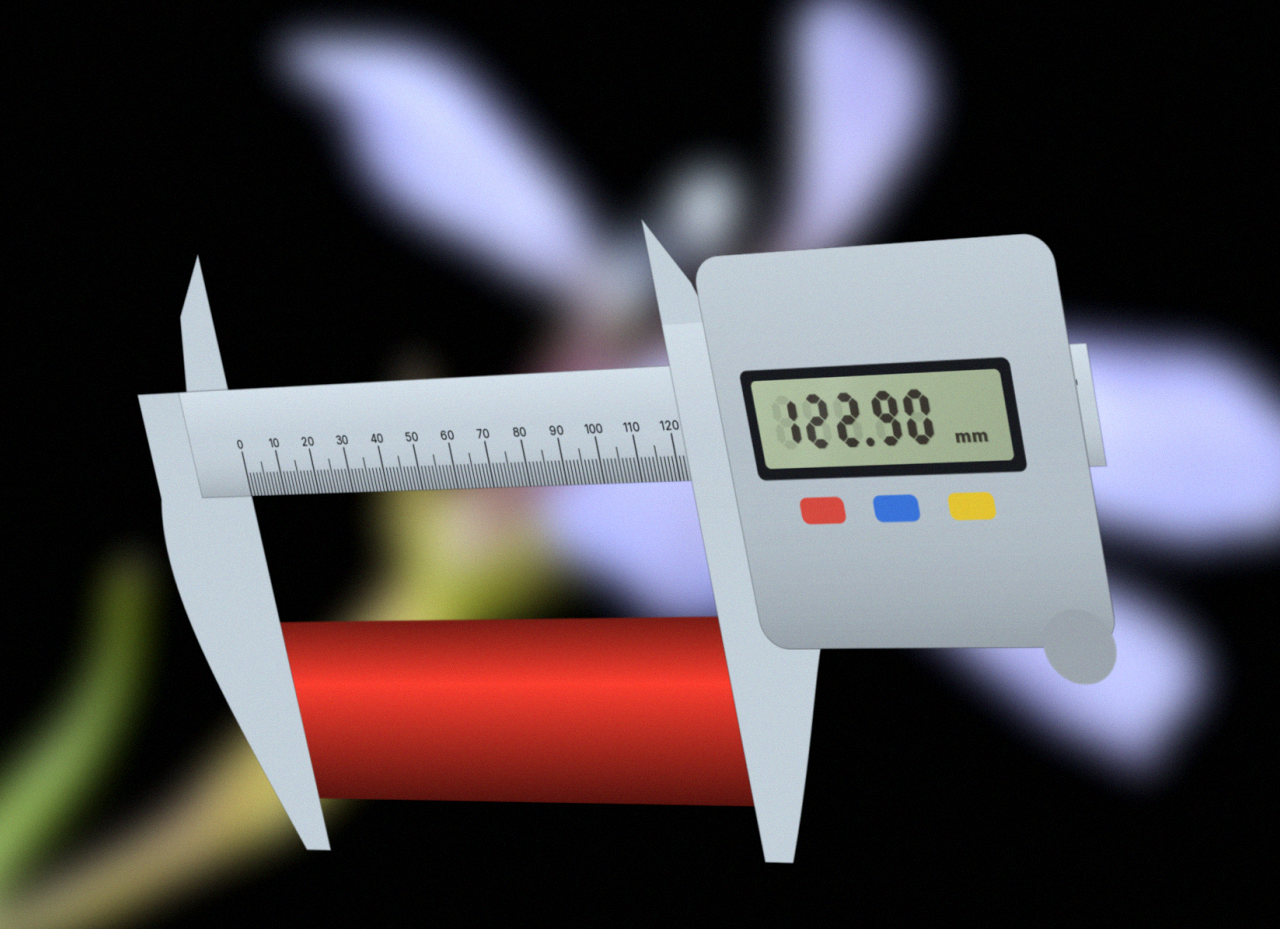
122.90 mm
